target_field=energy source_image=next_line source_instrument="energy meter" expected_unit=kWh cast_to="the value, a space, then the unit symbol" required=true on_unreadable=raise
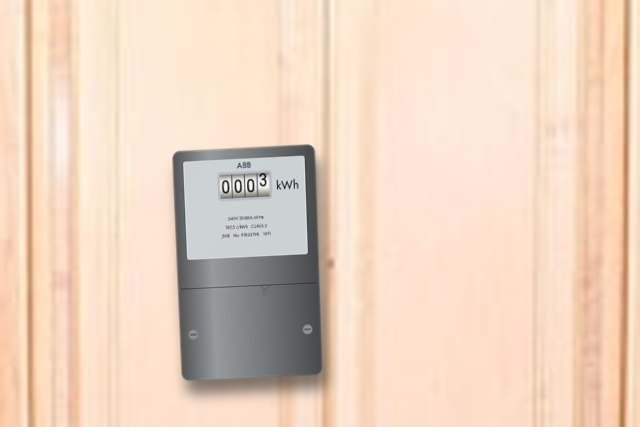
3 kWh
